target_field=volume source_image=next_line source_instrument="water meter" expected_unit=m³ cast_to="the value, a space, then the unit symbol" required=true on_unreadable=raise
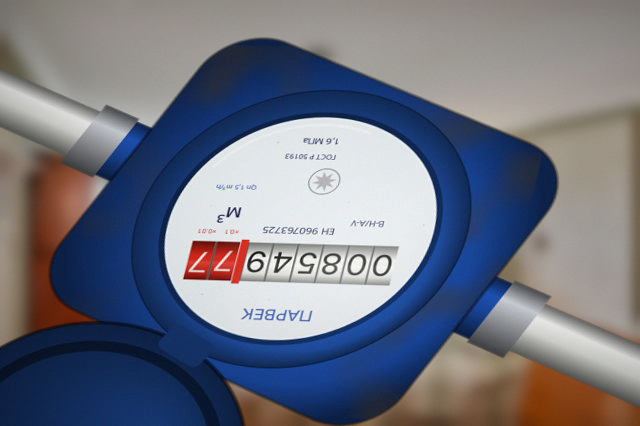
8549.77 m³
